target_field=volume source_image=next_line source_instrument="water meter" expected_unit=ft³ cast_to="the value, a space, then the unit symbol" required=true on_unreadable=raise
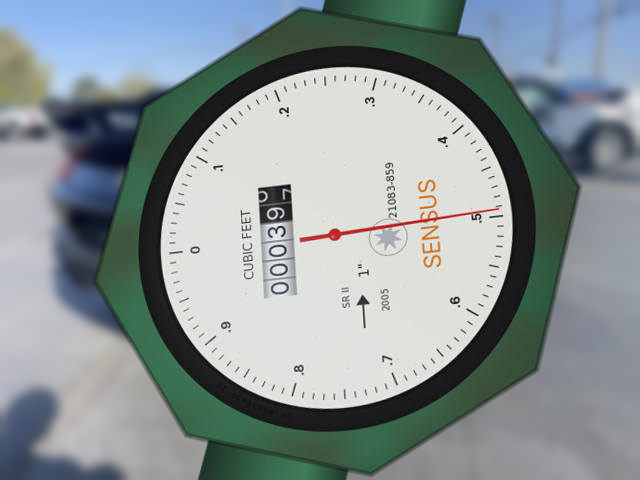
396.49 ft³
